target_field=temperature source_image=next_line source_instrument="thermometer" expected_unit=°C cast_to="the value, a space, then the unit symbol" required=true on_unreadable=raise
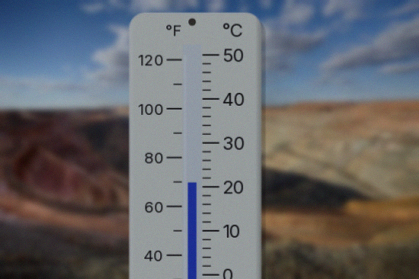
21 °C
